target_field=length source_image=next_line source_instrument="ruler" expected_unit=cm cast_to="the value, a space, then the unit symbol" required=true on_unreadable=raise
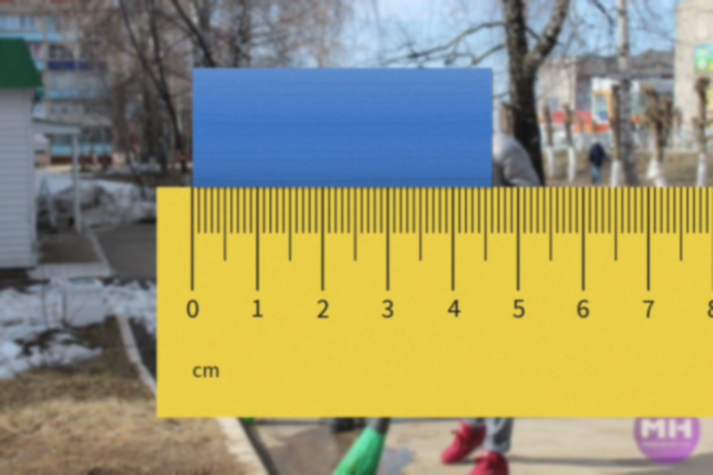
4.6 cm
